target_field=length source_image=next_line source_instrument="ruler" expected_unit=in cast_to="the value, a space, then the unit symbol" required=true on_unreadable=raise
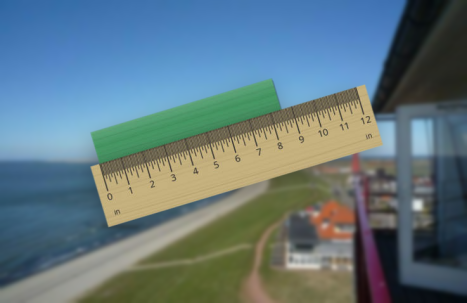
8.5 in
